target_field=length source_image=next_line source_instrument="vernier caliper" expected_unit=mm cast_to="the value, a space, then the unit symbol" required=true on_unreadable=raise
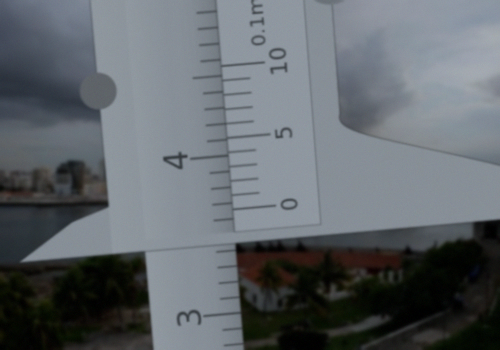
36.6 mm
